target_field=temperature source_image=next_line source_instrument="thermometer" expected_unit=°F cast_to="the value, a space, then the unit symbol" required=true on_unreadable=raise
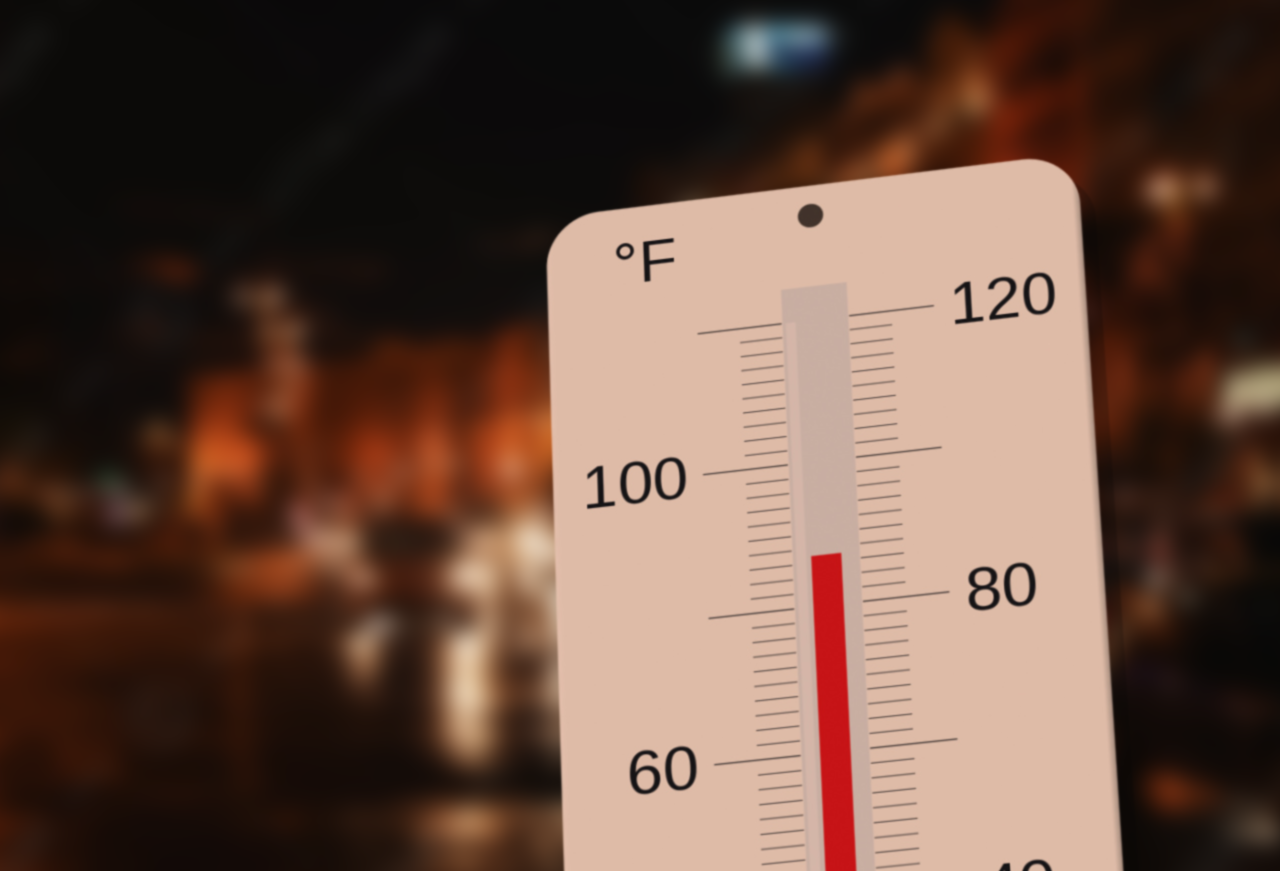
87 °F
